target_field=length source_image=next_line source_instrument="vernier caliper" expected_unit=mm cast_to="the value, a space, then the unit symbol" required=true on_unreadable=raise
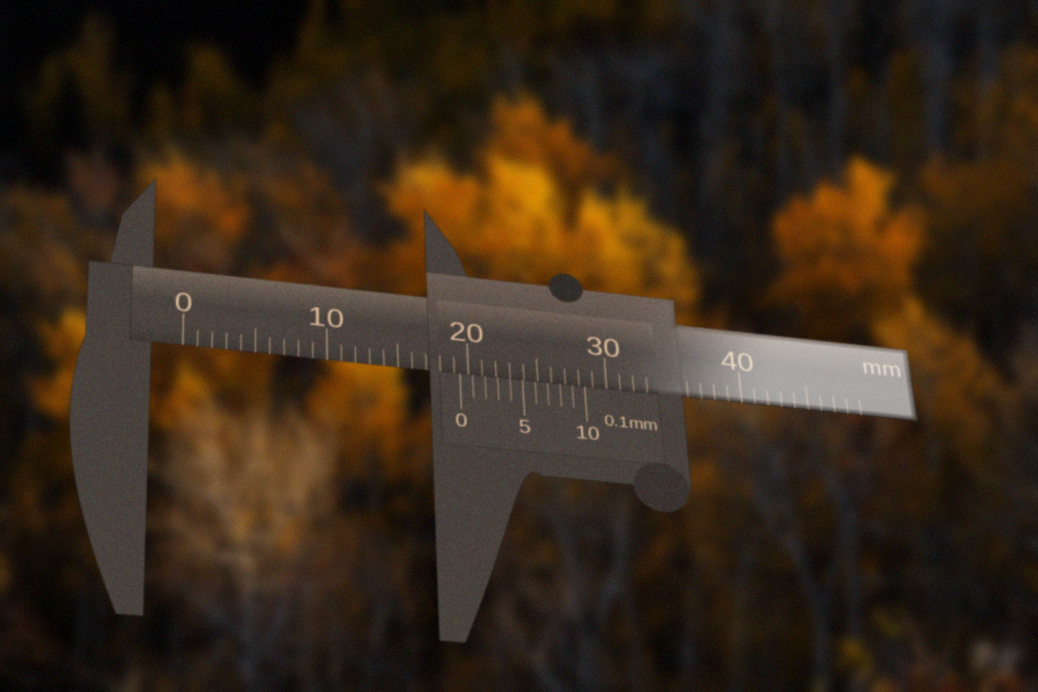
19.4 mm
